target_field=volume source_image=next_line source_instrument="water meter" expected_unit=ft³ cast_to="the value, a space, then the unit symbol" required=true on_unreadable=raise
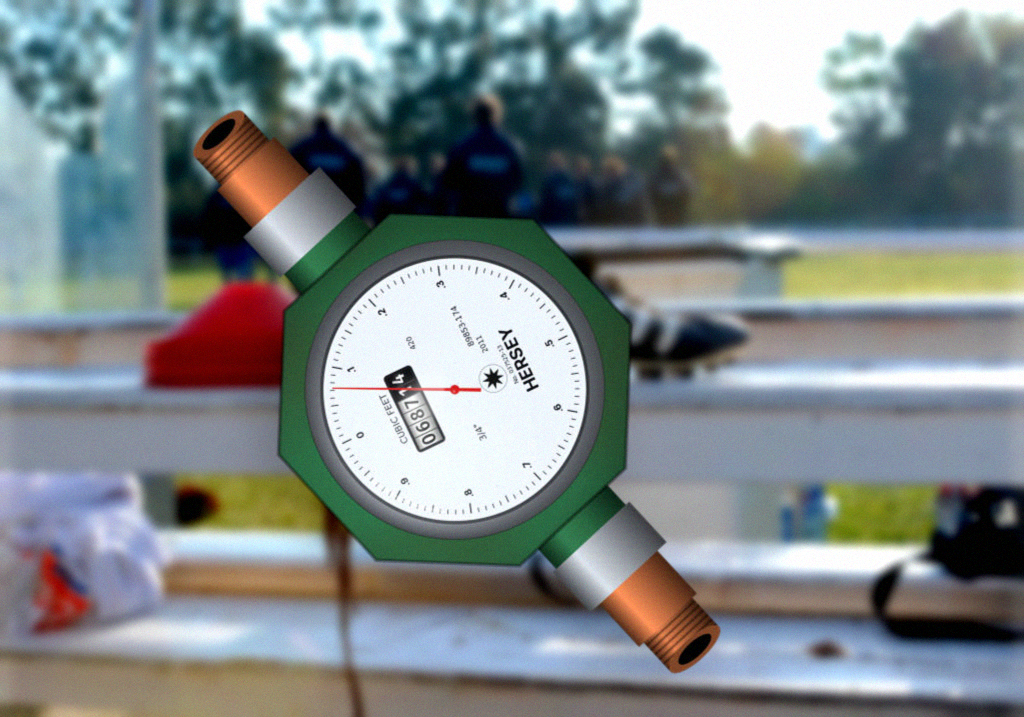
68714.07 ft³
